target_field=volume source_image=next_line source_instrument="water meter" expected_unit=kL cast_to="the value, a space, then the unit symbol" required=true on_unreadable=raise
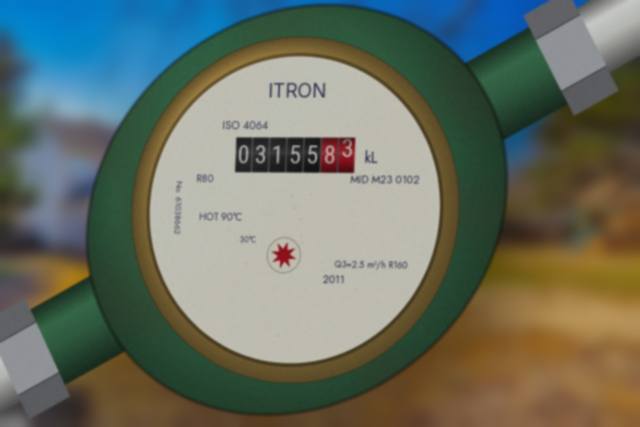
3155.83 kL
